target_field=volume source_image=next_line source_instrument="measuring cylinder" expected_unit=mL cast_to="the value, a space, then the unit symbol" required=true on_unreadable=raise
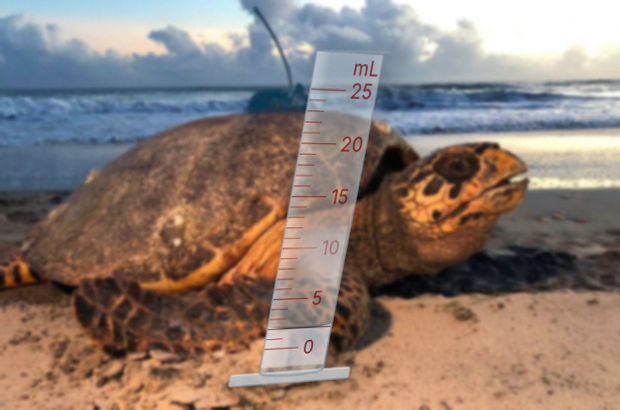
2 mL
